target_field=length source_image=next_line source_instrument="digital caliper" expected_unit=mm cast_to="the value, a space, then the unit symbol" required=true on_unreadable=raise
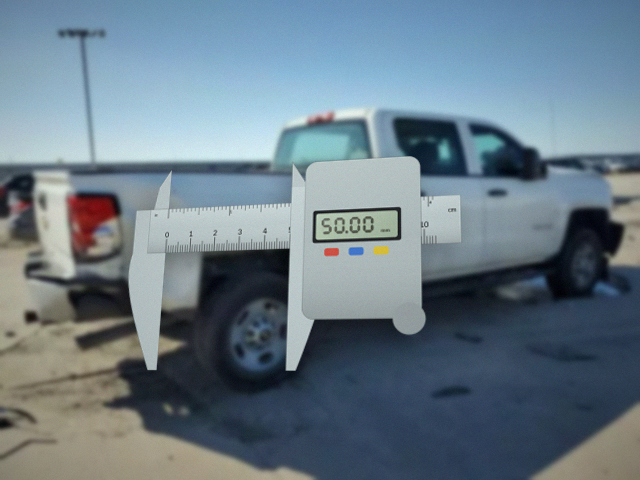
50.00 mm
